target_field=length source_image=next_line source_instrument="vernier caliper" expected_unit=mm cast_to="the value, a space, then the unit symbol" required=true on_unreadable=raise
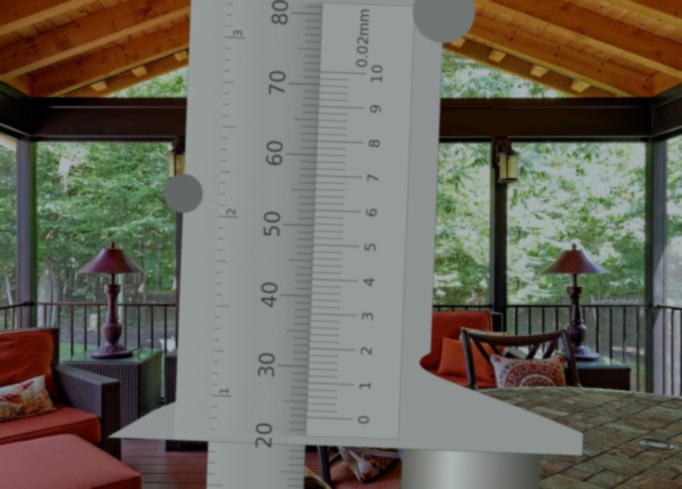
22.8 mm
